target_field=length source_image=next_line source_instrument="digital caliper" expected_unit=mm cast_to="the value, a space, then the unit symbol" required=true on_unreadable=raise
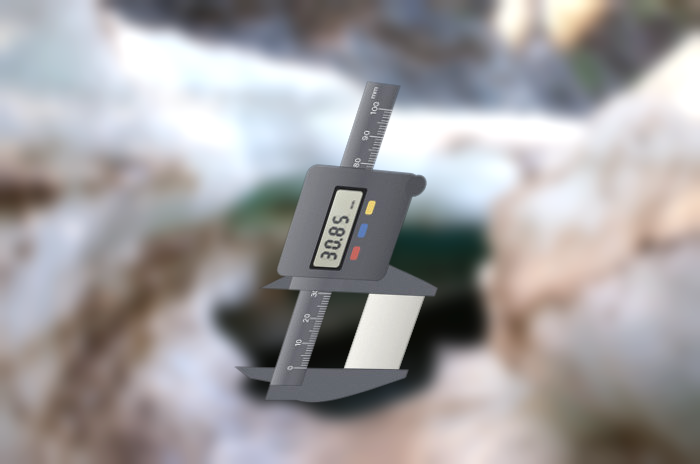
30.85 mm
